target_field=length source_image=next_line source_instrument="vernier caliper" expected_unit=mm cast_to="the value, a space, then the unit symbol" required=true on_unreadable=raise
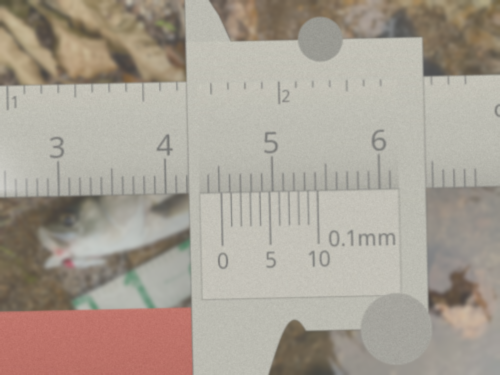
45.2 mm
